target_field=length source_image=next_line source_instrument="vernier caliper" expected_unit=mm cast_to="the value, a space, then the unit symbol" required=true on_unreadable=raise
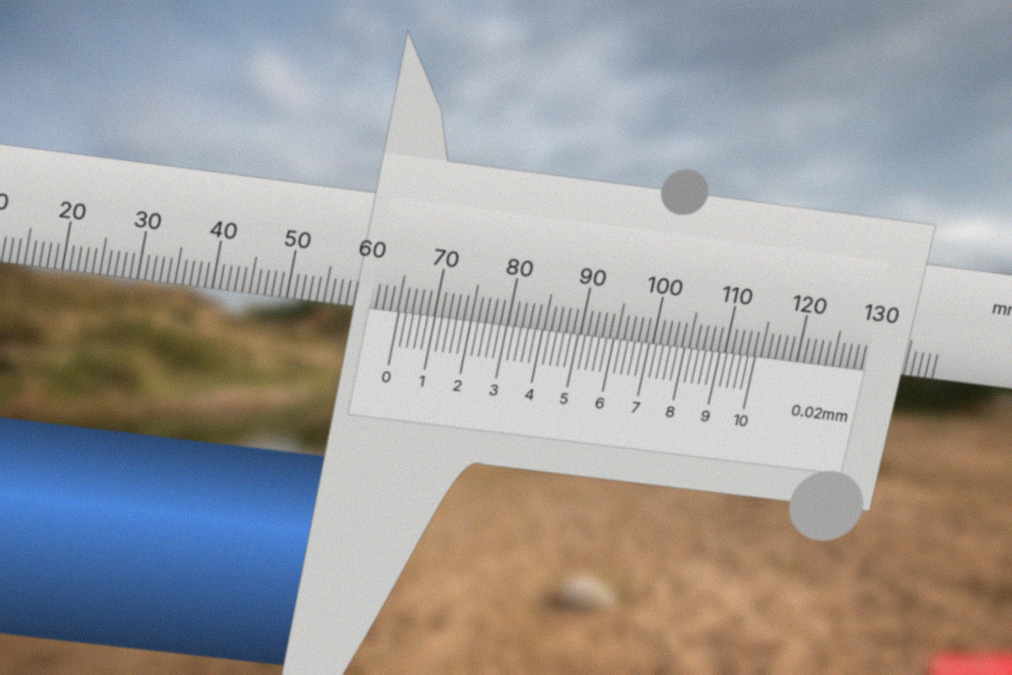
65.2 mm
